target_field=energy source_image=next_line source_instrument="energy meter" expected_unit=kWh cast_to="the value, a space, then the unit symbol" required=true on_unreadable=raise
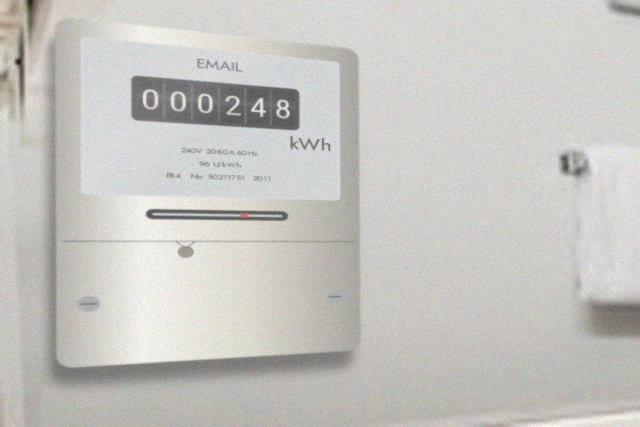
248 kWh
